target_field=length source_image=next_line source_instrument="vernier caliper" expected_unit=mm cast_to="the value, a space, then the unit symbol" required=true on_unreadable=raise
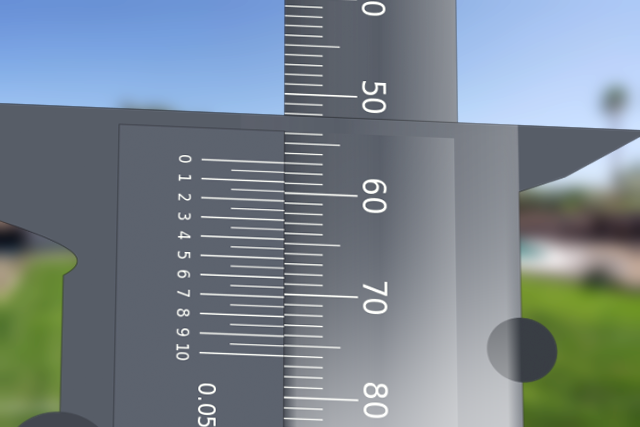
57.0 mm
